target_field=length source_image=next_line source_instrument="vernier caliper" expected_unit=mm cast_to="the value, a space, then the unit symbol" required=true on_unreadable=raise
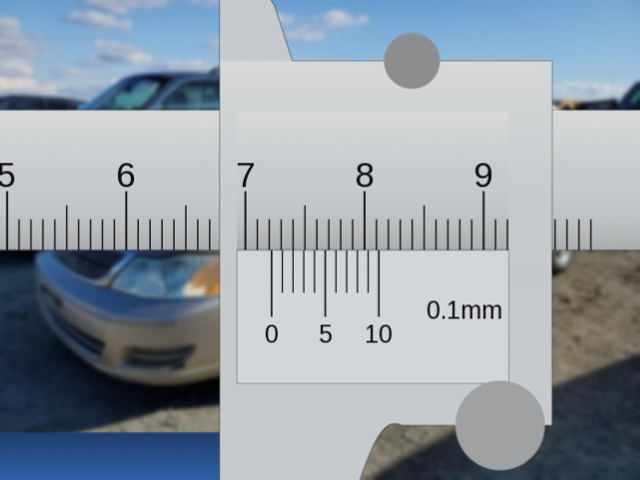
72.2 mm
